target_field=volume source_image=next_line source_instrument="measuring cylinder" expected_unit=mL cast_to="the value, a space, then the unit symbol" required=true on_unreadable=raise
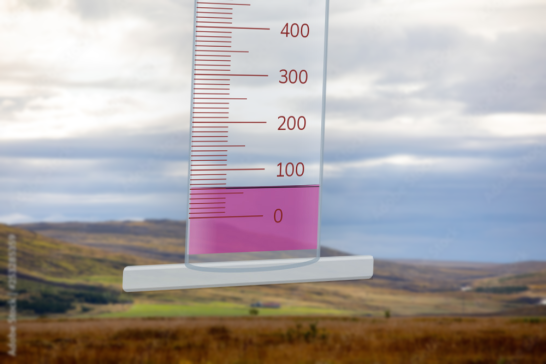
60 mL
